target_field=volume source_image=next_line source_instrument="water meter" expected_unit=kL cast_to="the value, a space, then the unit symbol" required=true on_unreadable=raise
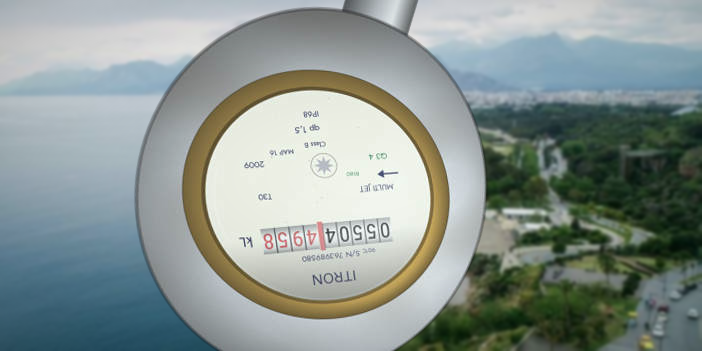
5504.4958 kL
